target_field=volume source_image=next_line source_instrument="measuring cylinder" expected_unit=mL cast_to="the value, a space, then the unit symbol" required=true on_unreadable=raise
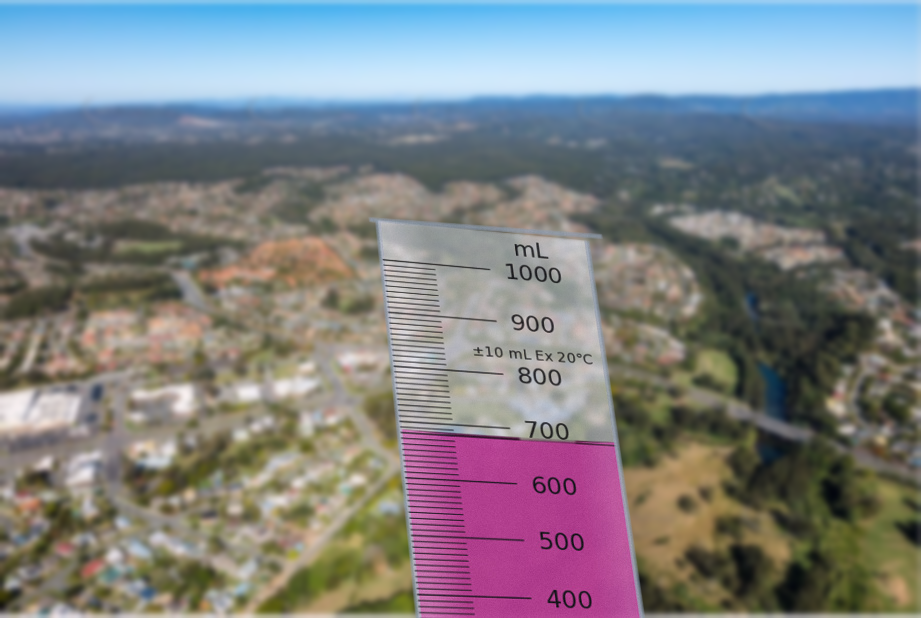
680 mL
